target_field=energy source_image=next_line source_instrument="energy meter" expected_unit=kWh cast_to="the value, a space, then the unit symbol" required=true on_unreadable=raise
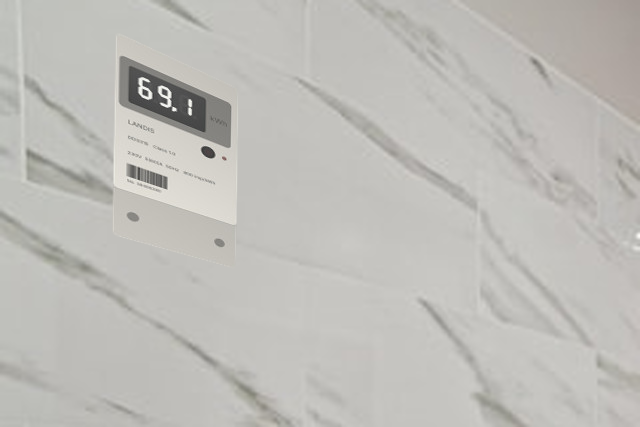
69.1 kWh
